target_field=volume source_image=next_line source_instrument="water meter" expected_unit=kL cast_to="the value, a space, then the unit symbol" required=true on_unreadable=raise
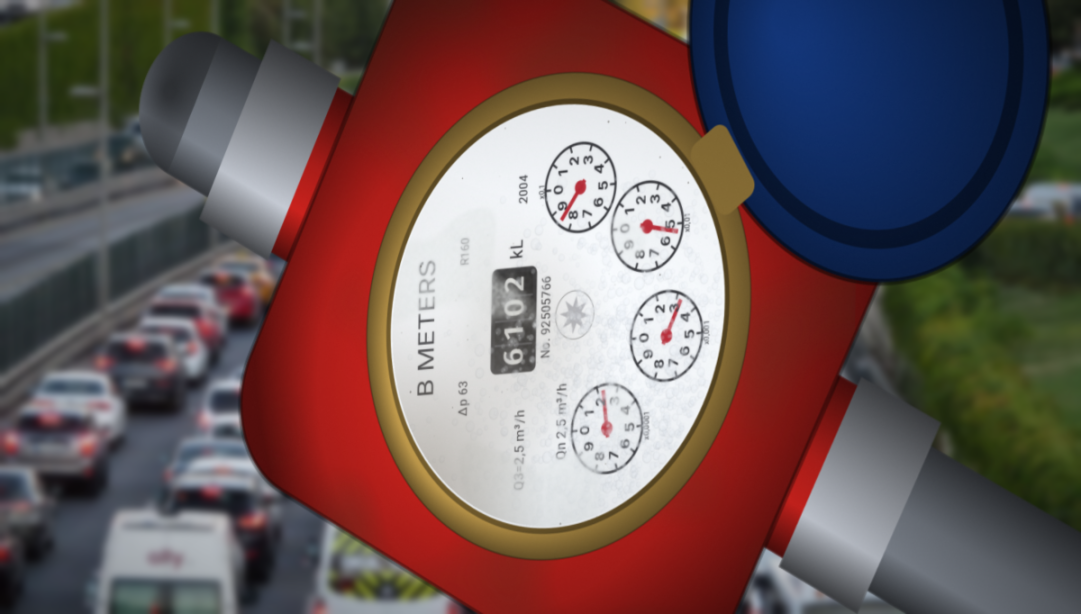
6102.8532 kL
